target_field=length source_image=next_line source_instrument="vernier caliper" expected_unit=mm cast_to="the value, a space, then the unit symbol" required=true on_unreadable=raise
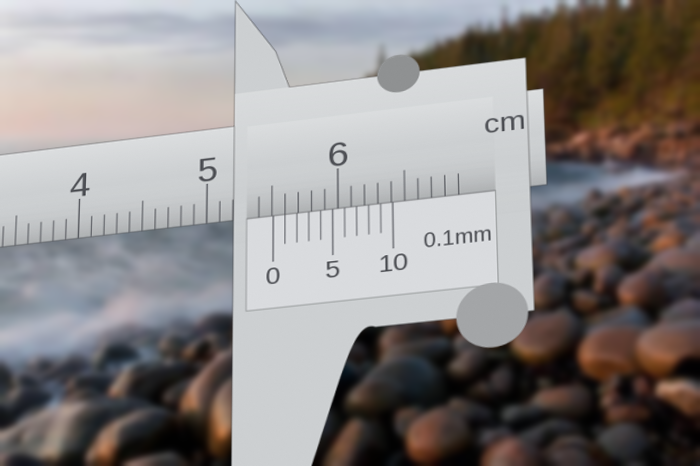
55.1 mm
